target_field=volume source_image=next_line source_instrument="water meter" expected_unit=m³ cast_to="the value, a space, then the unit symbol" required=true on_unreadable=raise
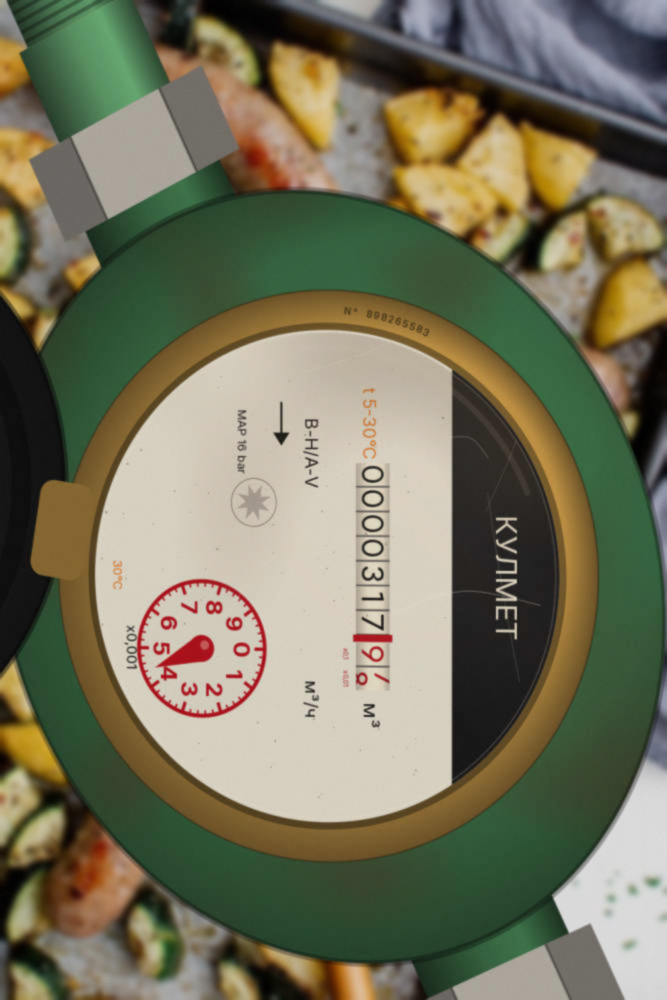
317.974 m³
